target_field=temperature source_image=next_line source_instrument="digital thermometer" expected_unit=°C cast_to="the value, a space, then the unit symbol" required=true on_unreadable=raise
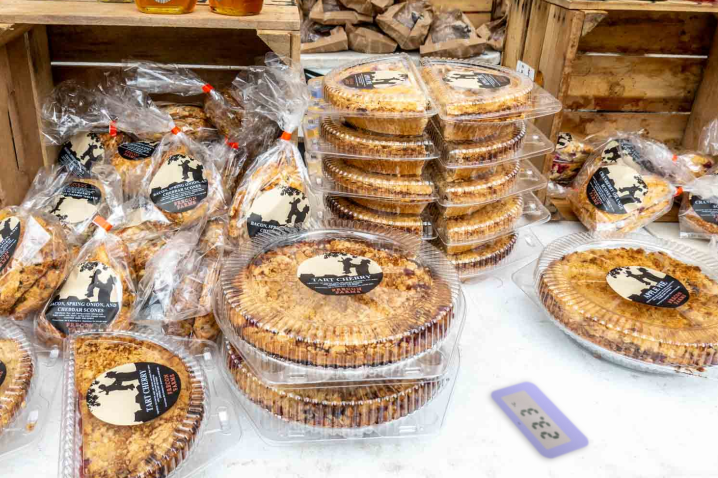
23.3 °C
